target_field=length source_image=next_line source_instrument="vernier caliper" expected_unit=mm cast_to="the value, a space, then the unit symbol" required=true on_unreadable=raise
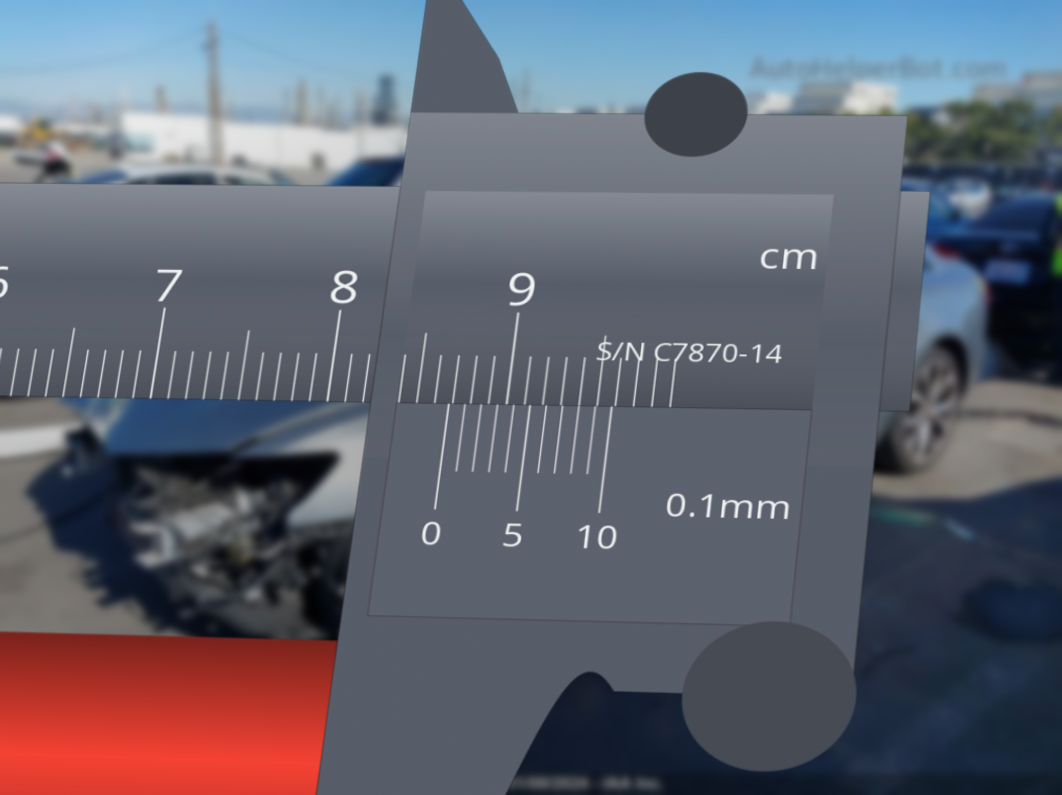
86.8 mm
